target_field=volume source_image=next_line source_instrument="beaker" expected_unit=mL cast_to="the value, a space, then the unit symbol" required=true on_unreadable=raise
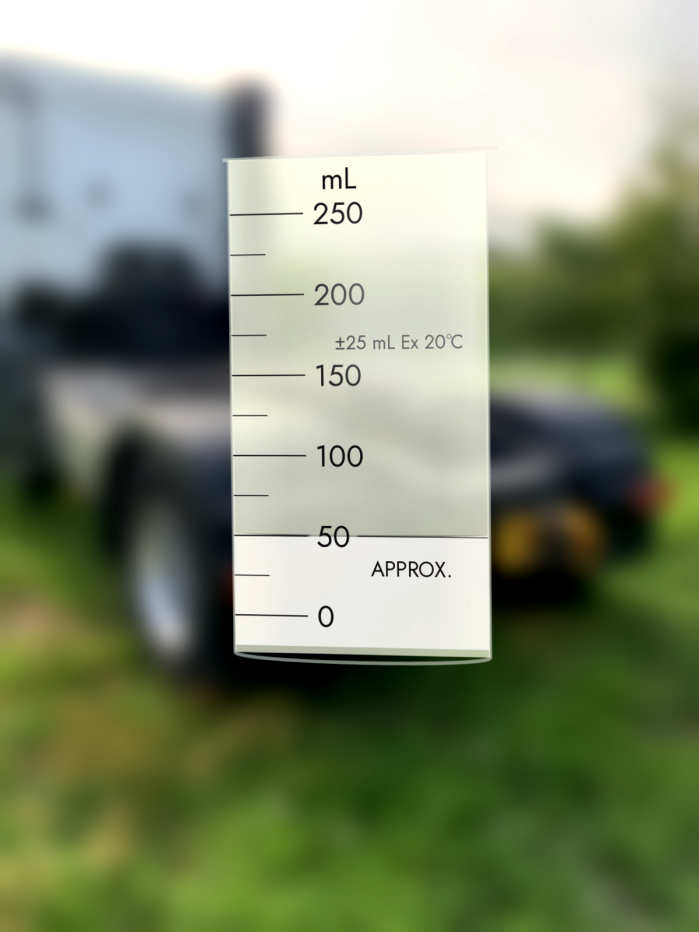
50 mL
